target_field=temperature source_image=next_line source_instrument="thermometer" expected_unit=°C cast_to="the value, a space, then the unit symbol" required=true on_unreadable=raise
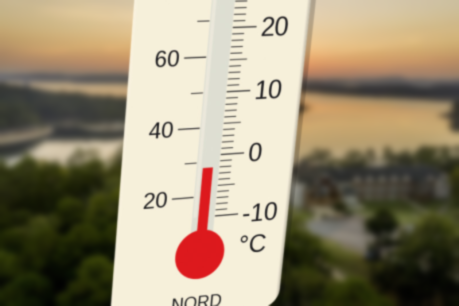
-2 °C
